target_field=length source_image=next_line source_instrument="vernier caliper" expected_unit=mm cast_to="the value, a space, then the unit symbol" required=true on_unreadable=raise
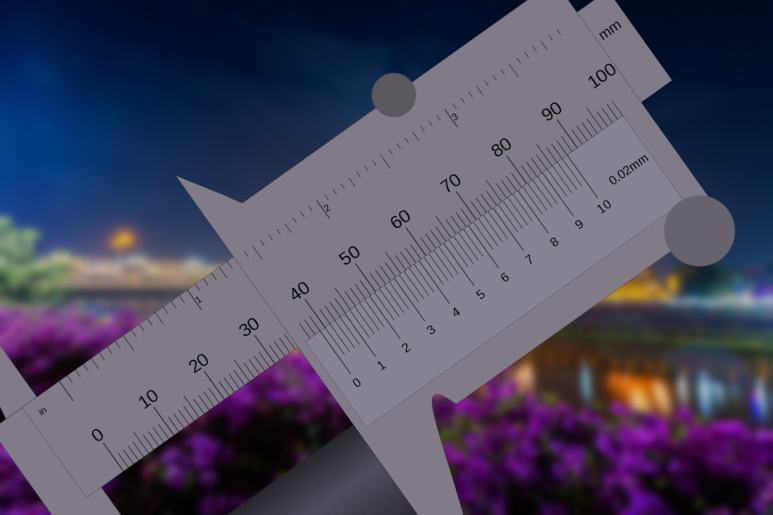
39.0 mm
